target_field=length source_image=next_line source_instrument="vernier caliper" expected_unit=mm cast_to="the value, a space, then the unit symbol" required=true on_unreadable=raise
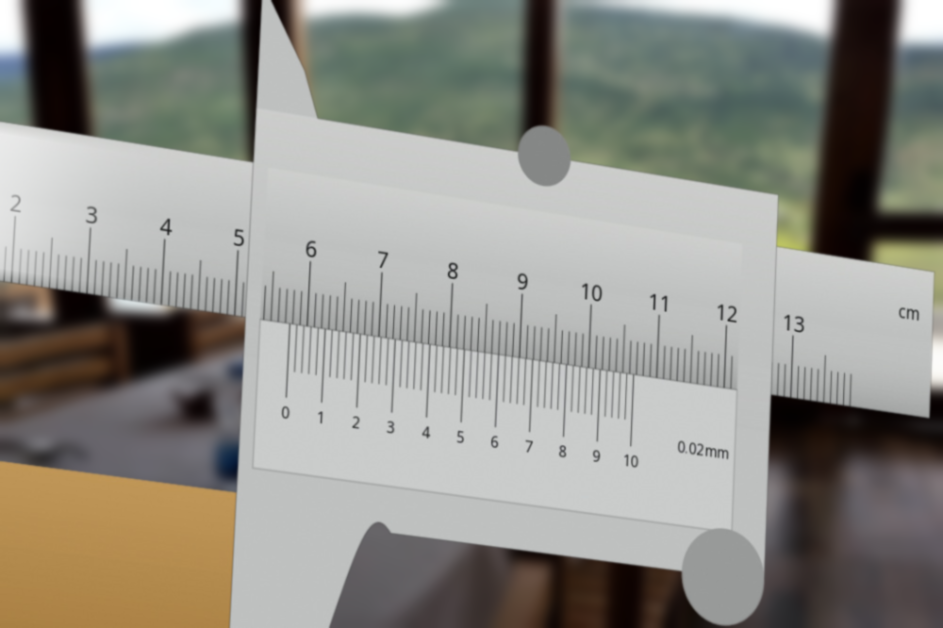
57.6 mm
